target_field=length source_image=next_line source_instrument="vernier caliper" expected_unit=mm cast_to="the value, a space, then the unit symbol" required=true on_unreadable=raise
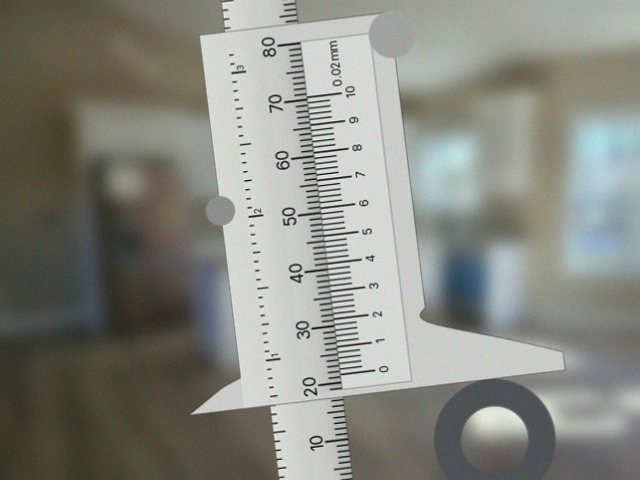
21.4 mm
